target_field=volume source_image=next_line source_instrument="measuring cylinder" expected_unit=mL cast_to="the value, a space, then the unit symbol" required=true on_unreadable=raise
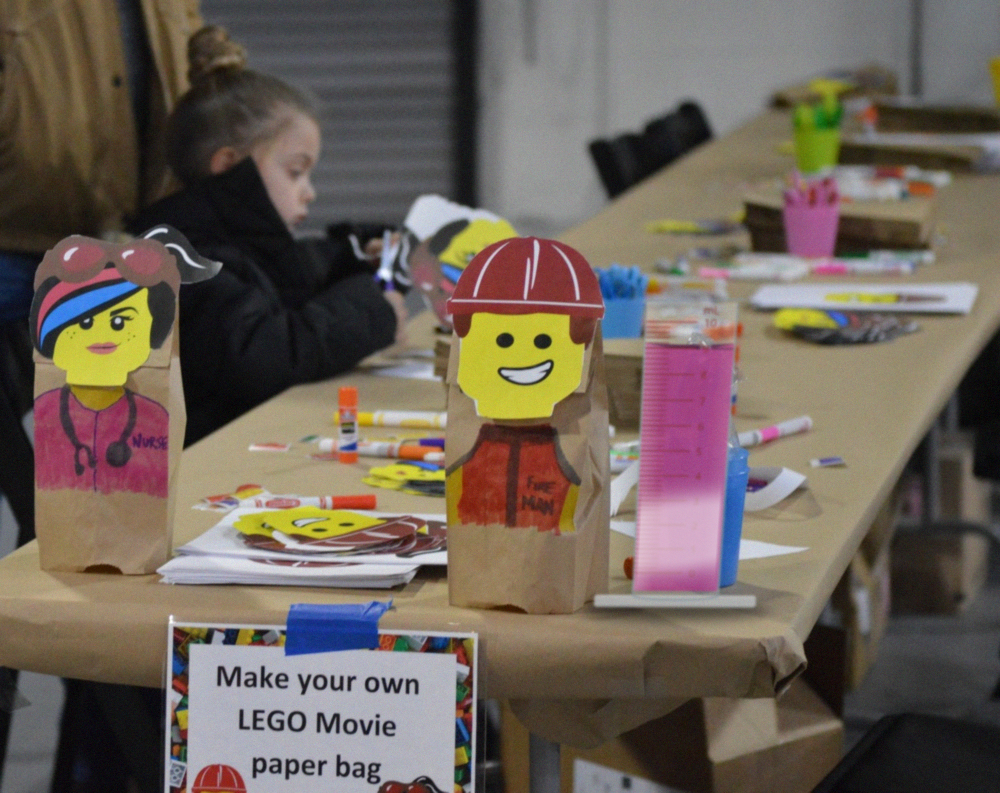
9 mL
